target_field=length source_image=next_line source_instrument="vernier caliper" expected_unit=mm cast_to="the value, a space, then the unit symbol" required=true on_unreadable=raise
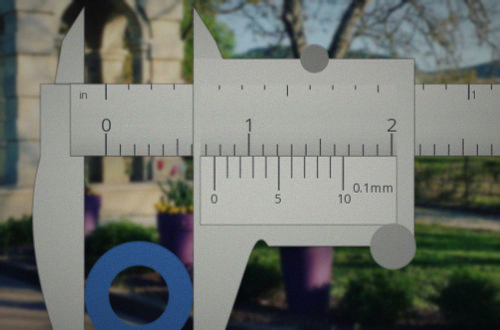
7.6 mm
